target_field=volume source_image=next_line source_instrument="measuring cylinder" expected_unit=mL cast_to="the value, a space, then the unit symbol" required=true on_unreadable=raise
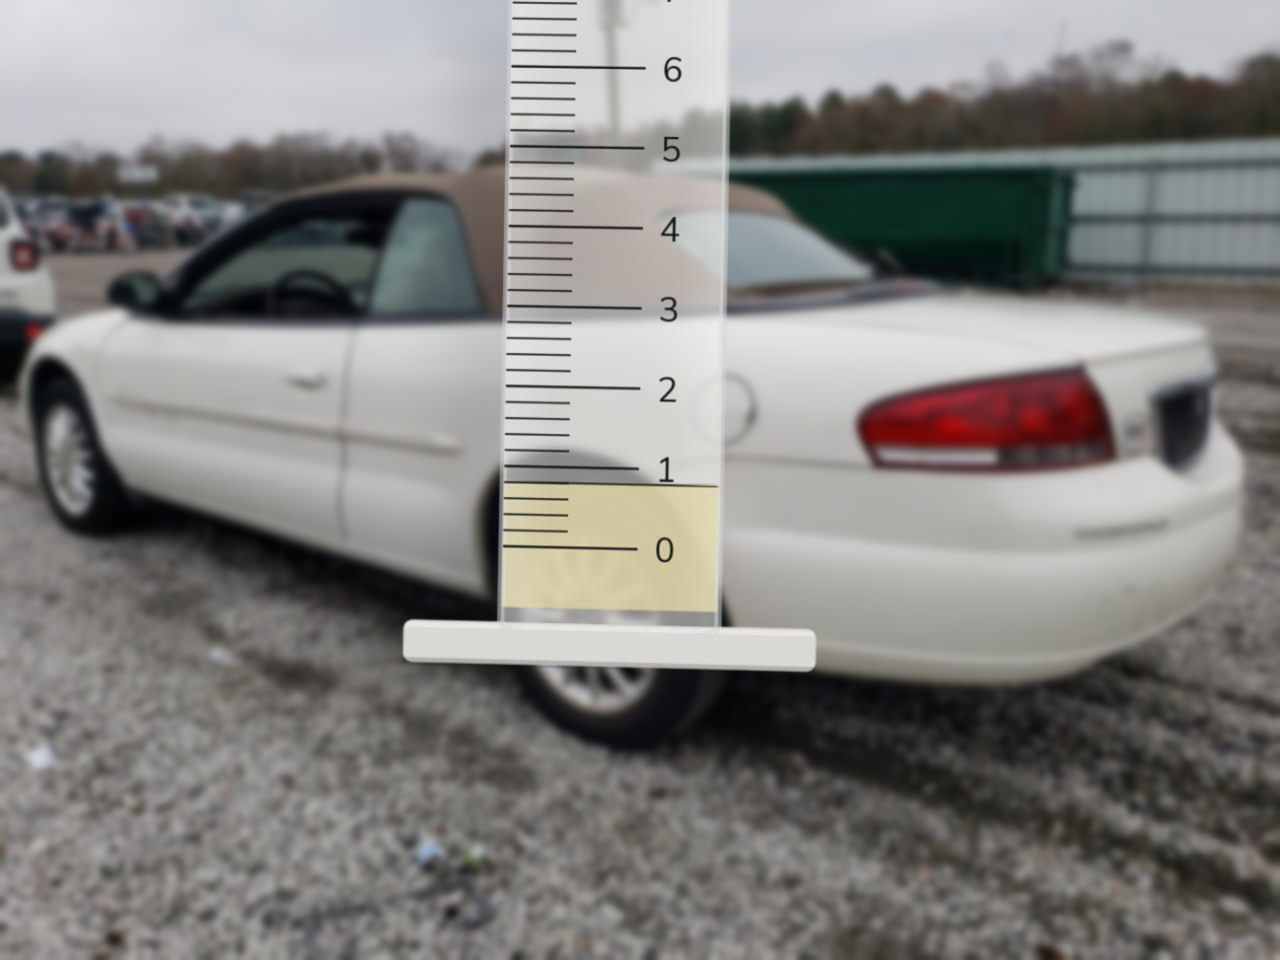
0.8 mL
